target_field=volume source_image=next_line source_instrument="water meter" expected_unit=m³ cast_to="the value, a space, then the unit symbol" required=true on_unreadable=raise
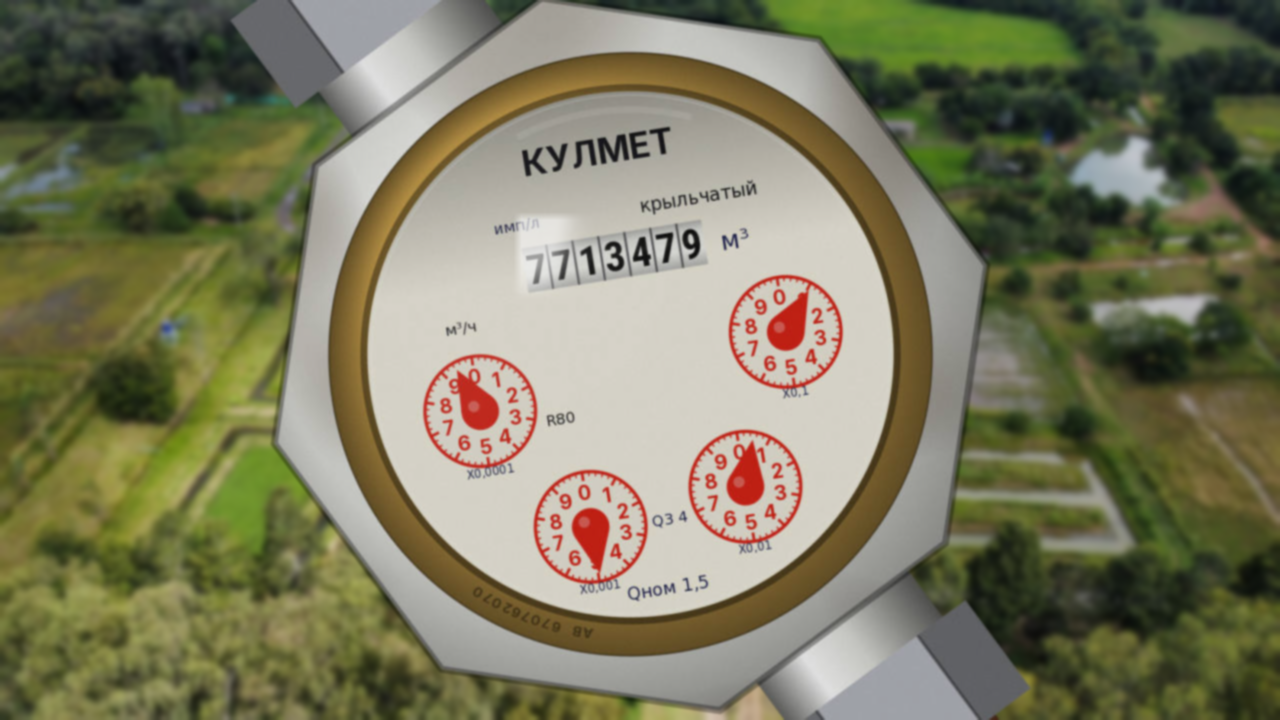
7713479.1049 m³
